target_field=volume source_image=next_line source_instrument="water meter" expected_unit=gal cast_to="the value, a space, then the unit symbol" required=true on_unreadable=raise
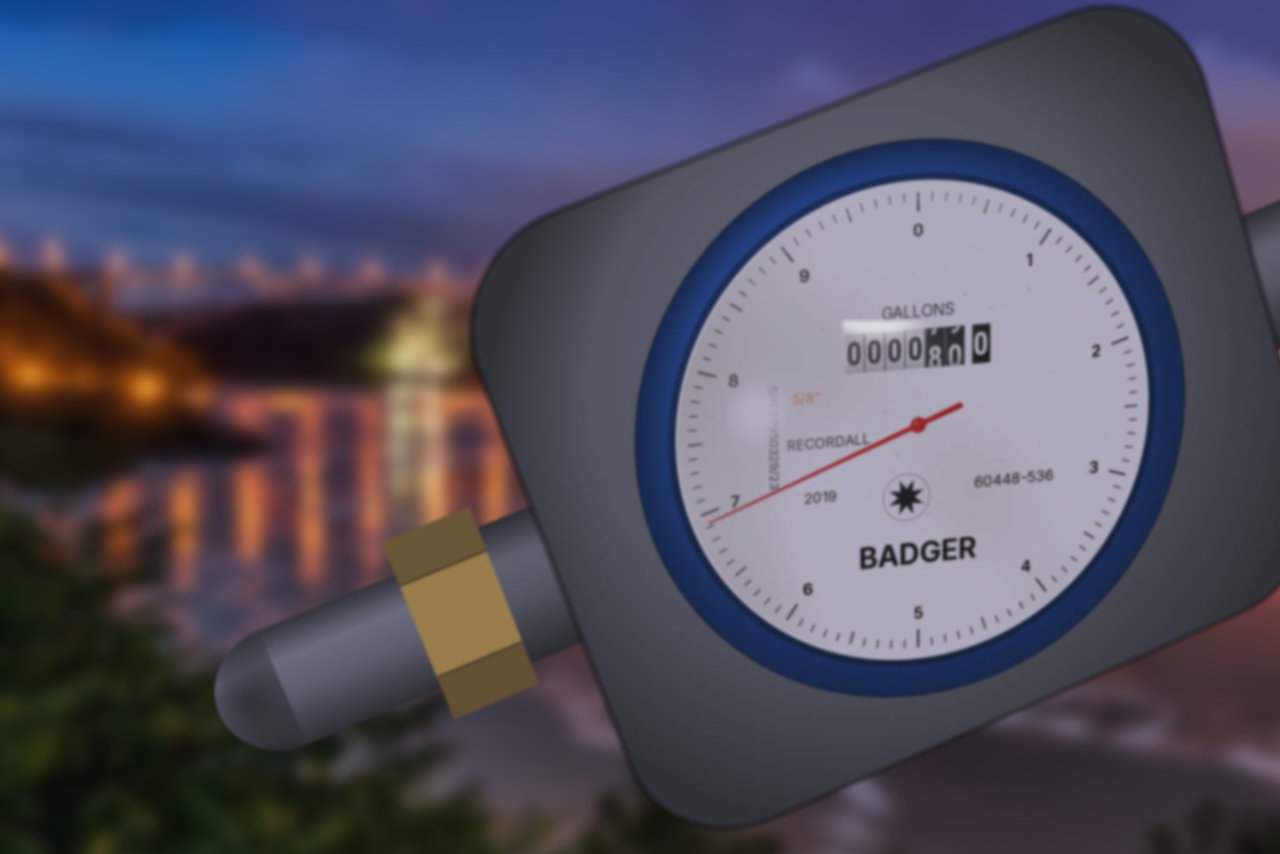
796.9 gal
